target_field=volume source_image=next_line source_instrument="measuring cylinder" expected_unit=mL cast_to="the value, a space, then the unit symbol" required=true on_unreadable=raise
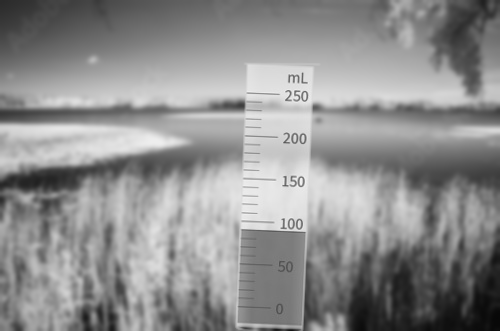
90 mL
